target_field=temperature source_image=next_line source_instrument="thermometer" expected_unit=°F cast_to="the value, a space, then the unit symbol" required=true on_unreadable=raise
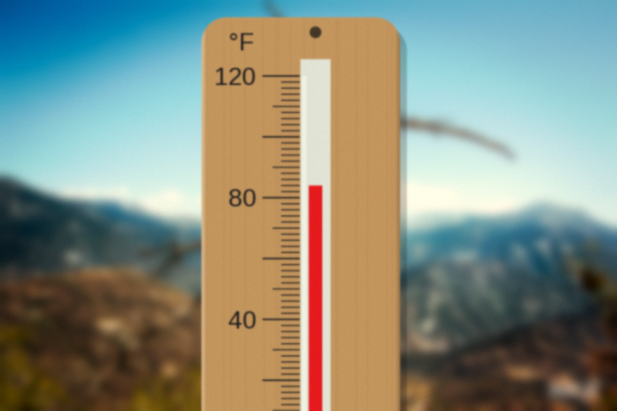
84 °F
